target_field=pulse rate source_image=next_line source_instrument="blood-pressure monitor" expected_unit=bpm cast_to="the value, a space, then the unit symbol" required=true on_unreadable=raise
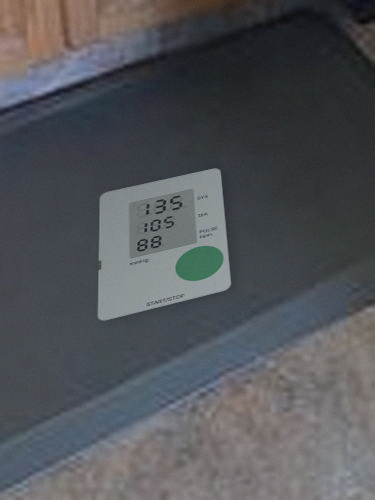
88 bpm
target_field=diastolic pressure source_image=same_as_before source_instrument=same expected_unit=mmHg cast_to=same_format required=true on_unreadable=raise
105 mmHg
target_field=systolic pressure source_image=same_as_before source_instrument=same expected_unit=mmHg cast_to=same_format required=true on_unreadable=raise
135 mmHg
